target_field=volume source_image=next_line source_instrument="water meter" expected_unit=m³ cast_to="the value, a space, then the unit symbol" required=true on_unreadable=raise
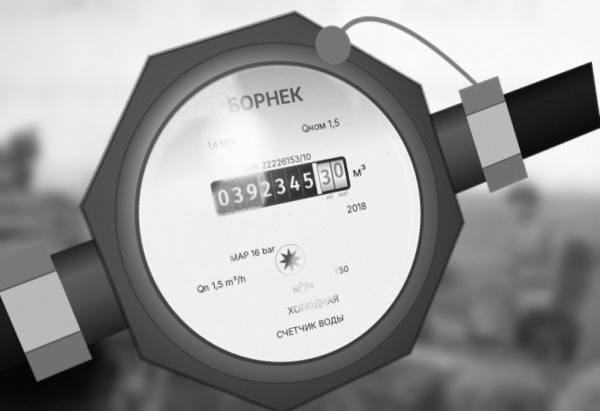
392345.30 m³
